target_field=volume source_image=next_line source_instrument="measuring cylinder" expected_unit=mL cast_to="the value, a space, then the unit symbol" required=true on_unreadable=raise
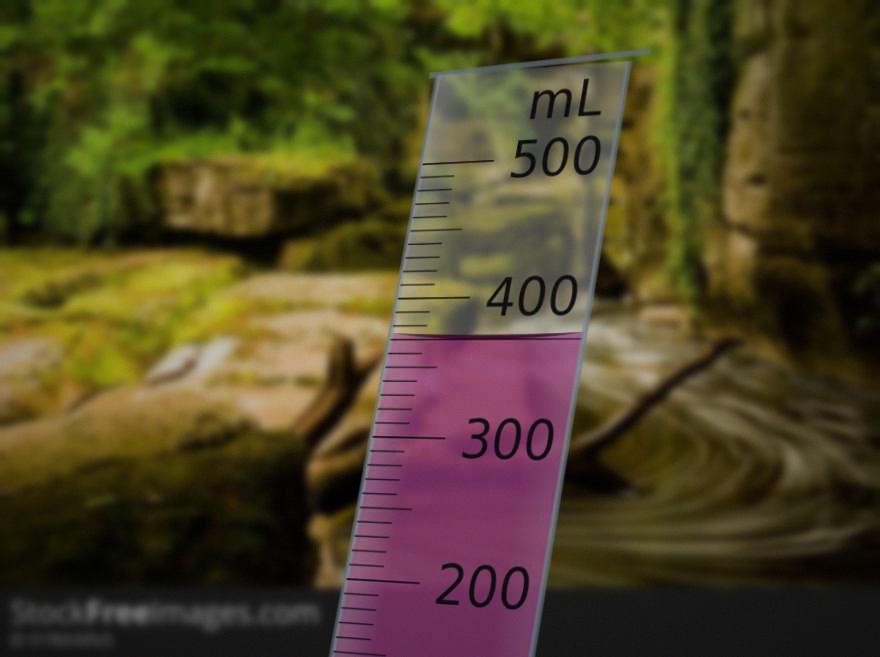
370 mL
